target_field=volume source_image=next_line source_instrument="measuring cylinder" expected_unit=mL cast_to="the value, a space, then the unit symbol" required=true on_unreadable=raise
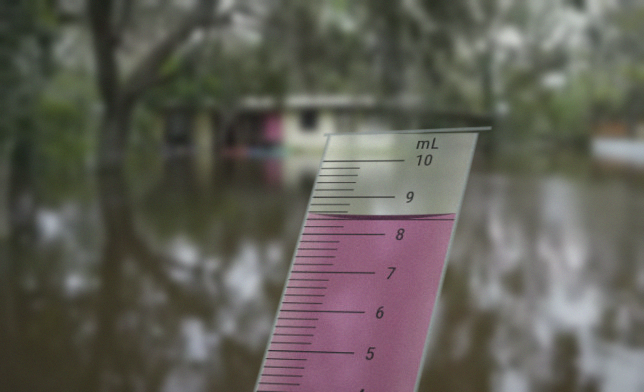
8.4 mL
